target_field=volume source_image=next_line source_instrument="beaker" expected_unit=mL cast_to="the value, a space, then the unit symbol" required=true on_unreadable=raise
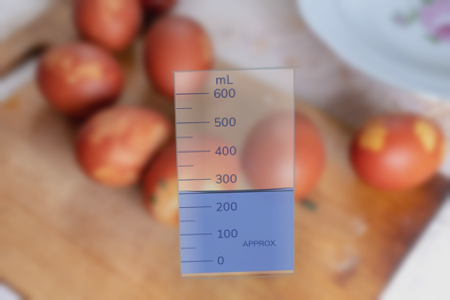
250 mL
